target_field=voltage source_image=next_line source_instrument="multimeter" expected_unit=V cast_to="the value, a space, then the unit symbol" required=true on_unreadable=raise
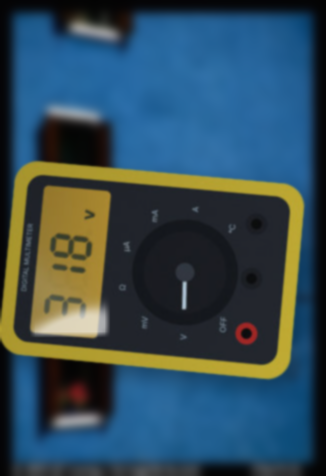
318 V
